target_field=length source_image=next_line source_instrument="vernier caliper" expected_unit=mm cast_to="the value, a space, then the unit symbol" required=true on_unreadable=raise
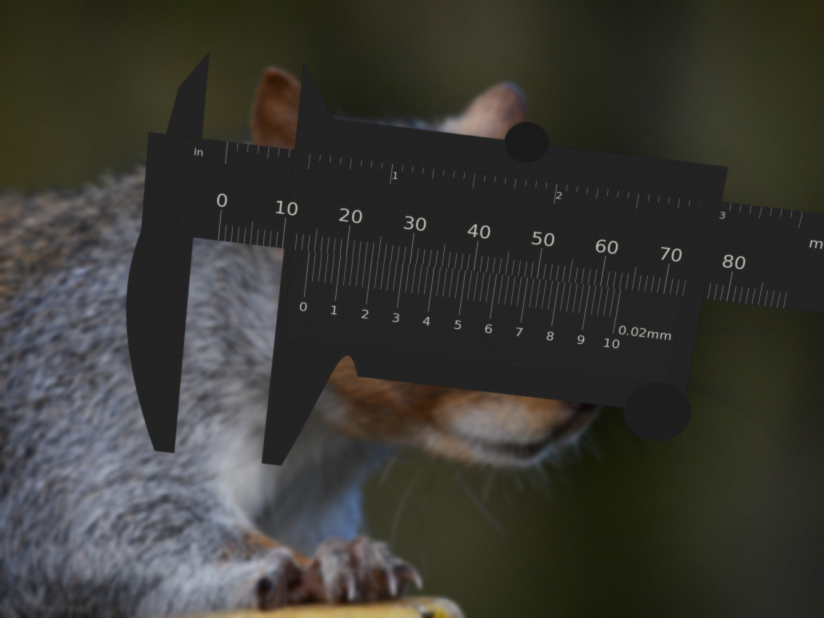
14.2 mm
